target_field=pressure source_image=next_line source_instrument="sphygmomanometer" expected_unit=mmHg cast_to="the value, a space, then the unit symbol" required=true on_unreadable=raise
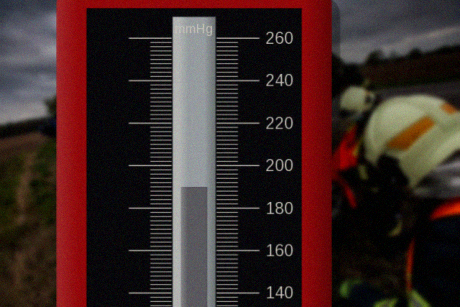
190 mmHg
